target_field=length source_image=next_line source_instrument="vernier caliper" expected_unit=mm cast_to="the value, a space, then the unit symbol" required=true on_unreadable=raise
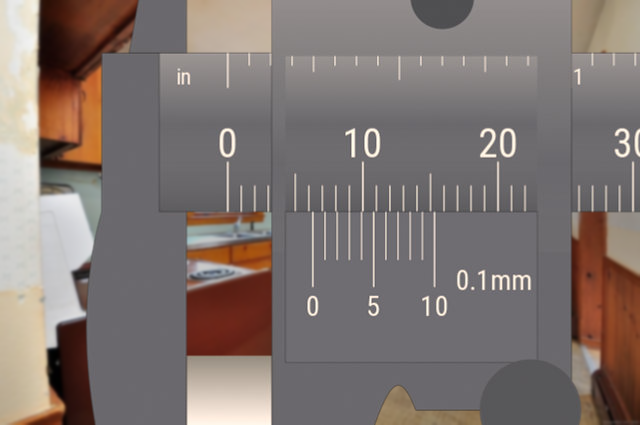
6.3 mm
